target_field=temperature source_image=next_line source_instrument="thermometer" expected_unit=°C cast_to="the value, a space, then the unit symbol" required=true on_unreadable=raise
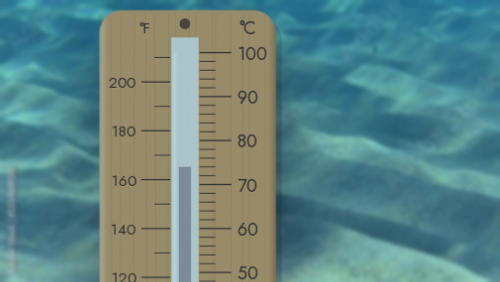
74 °C
